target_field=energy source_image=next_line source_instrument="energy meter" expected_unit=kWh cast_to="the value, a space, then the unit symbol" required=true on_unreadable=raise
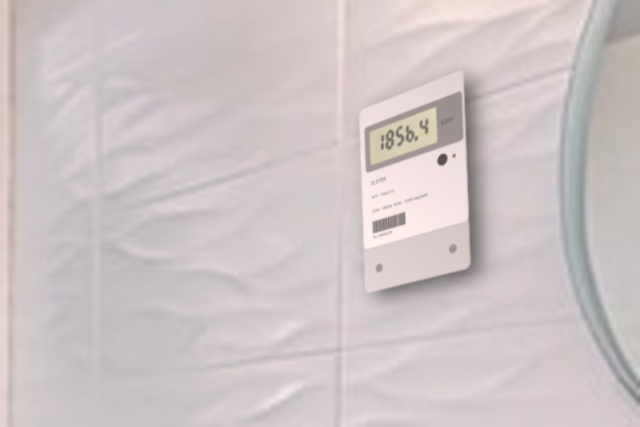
1856.4 kWh
